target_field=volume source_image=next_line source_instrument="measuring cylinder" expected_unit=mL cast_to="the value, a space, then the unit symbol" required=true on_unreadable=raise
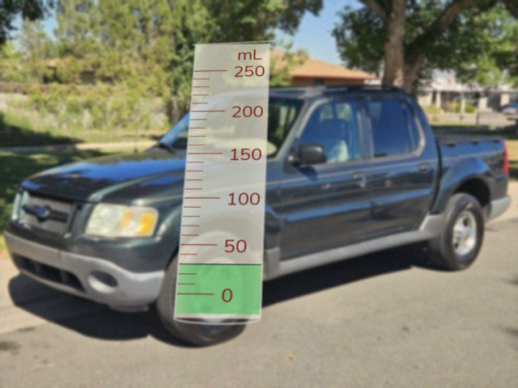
30 mL
